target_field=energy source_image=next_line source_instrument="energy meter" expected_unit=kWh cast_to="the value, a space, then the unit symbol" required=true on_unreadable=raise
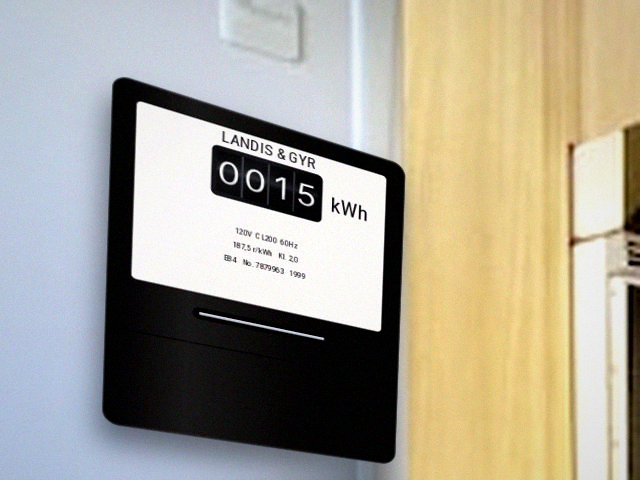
15 kWh
